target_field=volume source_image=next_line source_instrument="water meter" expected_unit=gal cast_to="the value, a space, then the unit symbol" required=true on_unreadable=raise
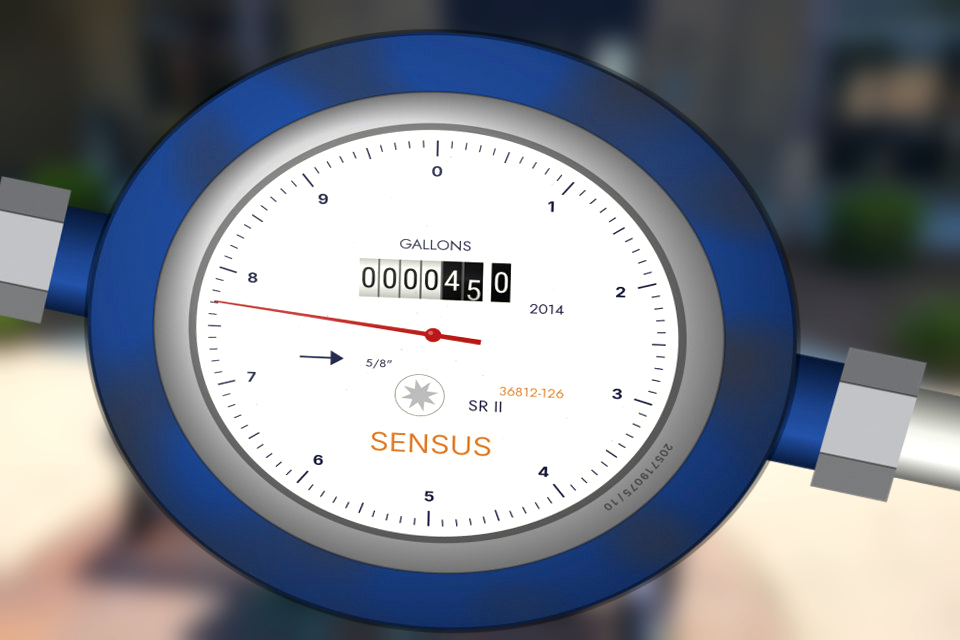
447.7 gal
